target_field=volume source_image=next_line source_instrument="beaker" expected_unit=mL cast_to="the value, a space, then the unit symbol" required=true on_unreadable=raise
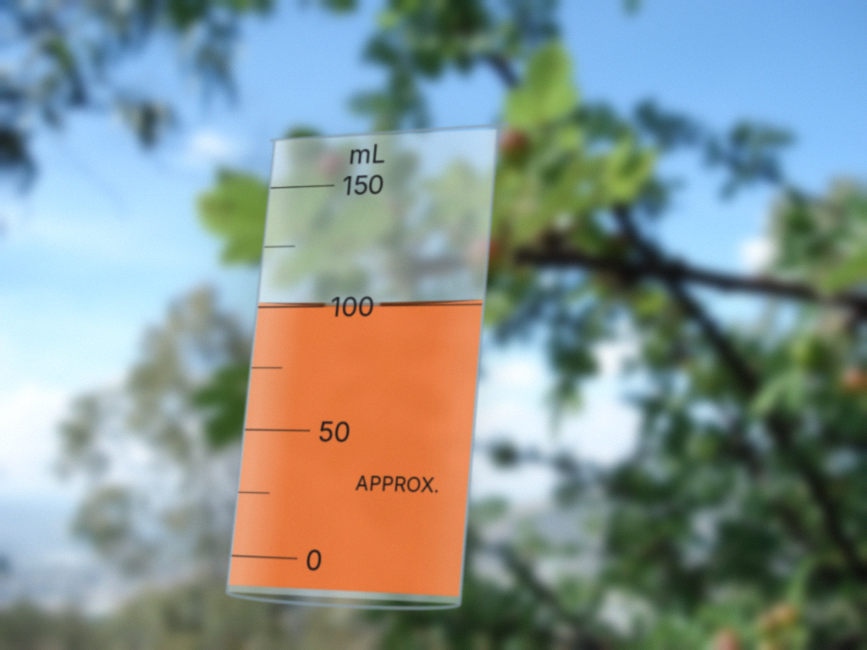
100 mL
